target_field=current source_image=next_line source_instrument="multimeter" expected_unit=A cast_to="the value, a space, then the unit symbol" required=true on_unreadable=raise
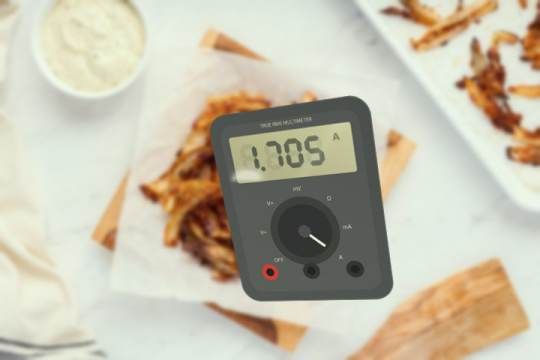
1.705 A
